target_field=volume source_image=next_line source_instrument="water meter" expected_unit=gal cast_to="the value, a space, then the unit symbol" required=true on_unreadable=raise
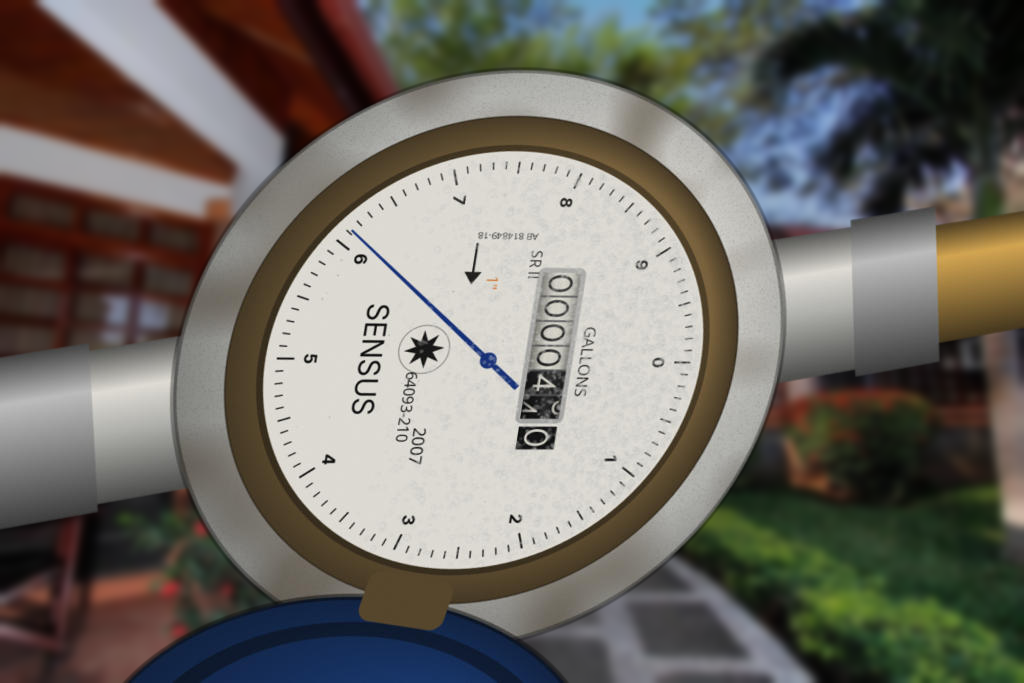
436.1 gal
